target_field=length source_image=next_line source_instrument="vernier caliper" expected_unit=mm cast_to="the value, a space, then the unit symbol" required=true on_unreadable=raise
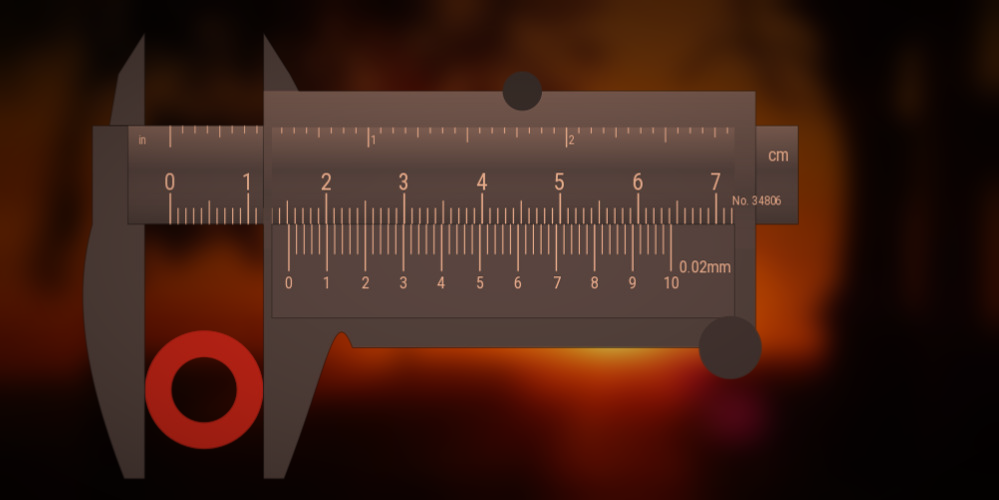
15.2 mm
